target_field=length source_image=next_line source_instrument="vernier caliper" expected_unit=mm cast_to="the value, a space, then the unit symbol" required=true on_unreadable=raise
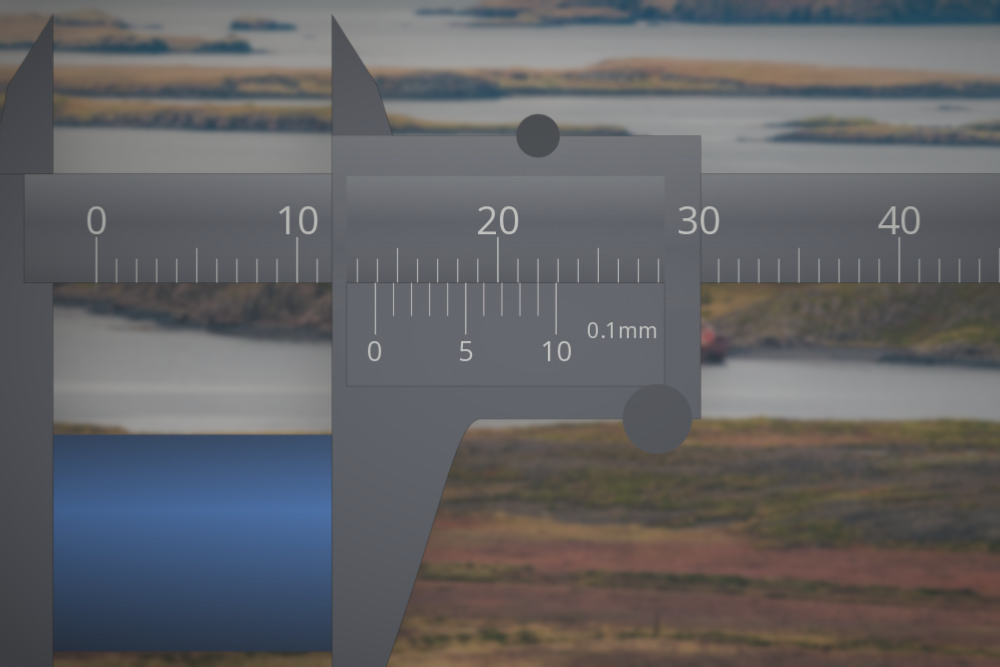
13.9 mm
